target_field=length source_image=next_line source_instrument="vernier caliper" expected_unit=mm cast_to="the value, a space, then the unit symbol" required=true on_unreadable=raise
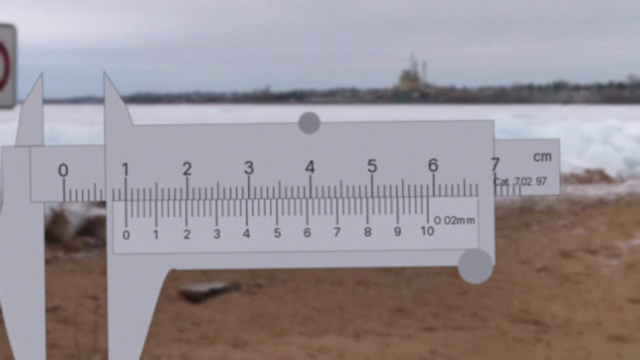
10.0 mm
